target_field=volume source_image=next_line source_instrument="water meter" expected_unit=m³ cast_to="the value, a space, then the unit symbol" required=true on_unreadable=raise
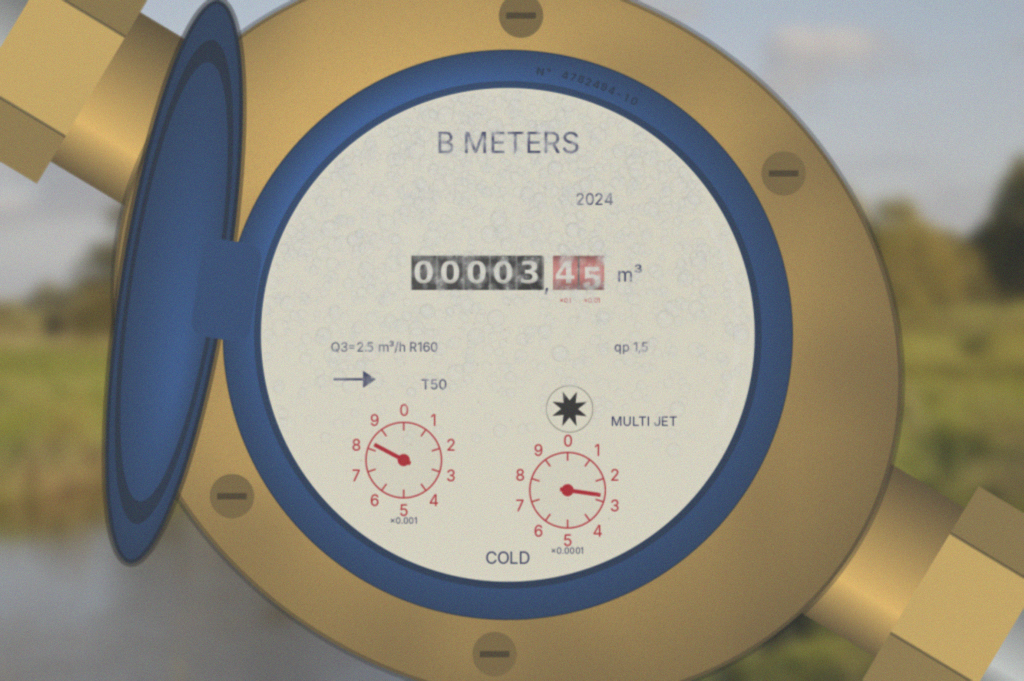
3.4482 m³
